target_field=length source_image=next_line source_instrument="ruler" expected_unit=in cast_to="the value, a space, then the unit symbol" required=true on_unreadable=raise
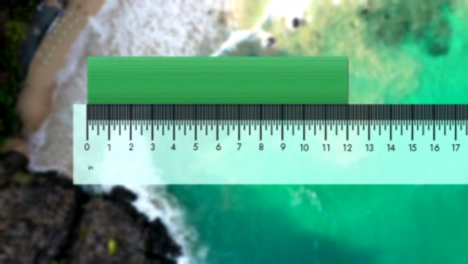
12 in
